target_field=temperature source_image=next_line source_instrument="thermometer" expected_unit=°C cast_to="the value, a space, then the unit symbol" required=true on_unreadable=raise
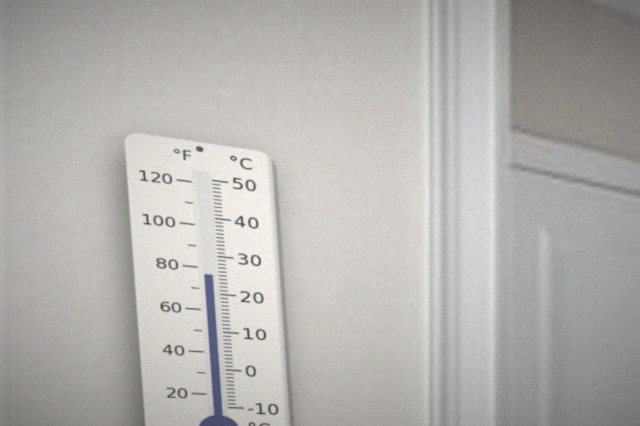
25 °C
